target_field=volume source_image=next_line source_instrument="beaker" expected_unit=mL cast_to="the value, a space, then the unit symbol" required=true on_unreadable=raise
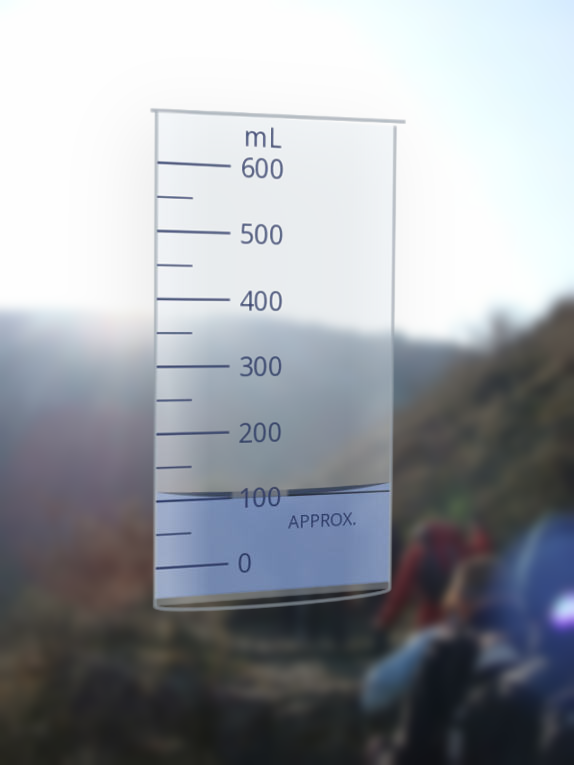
100 mL
